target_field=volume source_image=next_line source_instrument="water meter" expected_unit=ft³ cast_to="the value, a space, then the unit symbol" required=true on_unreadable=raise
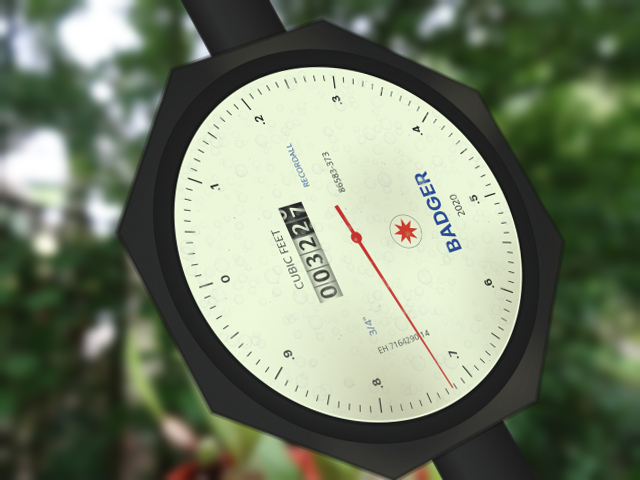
3226.72 ft³
